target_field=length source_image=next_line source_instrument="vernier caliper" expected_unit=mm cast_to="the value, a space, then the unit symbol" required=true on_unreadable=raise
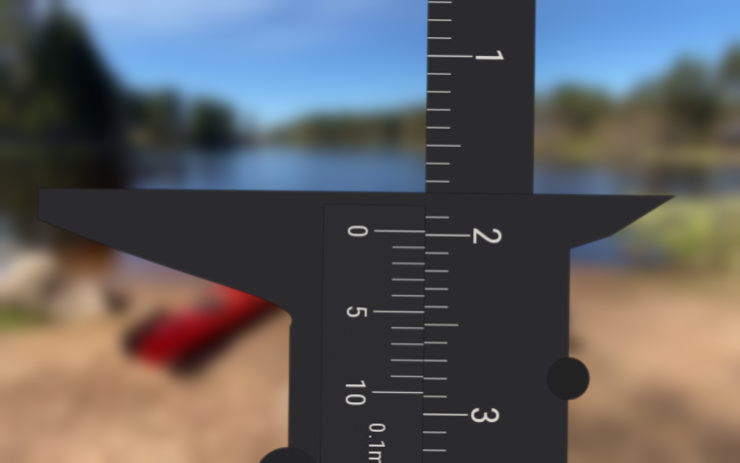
19.8 mm
